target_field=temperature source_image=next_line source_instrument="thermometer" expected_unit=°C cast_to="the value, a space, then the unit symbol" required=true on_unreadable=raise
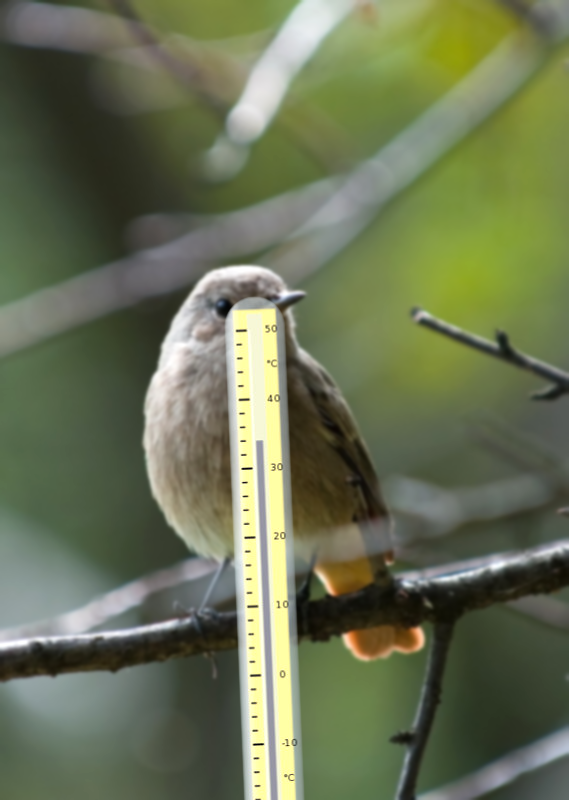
34 °C
